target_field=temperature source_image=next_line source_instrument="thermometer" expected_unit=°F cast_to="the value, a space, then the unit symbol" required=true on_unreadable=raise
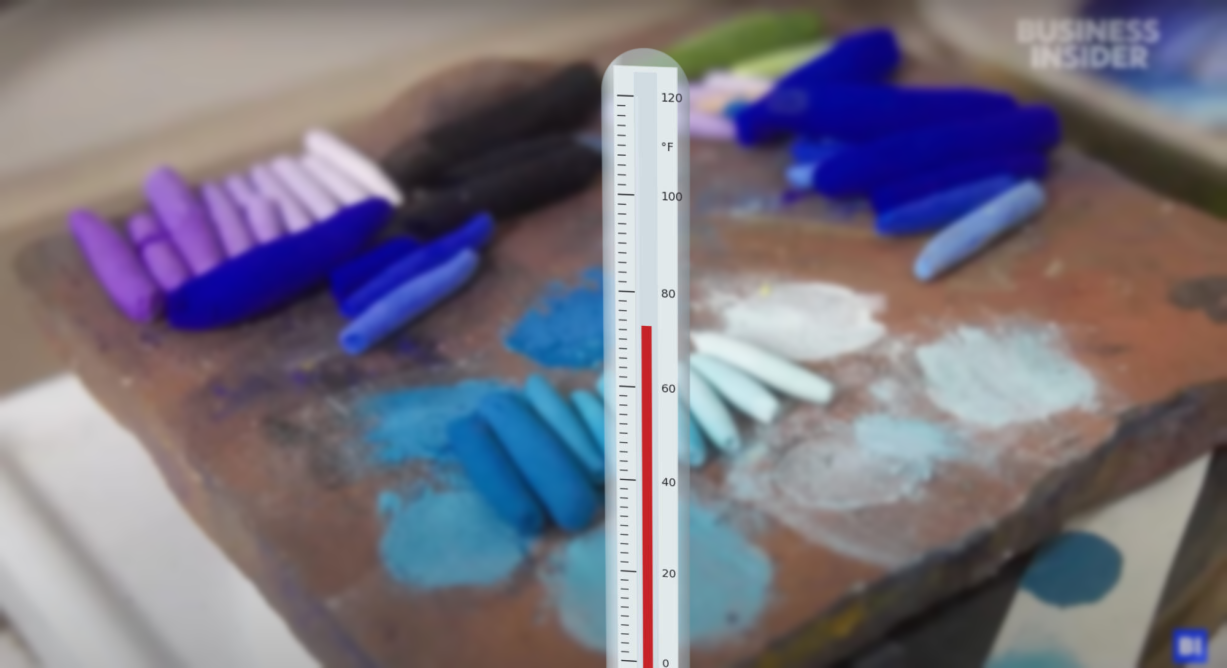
73 °F
